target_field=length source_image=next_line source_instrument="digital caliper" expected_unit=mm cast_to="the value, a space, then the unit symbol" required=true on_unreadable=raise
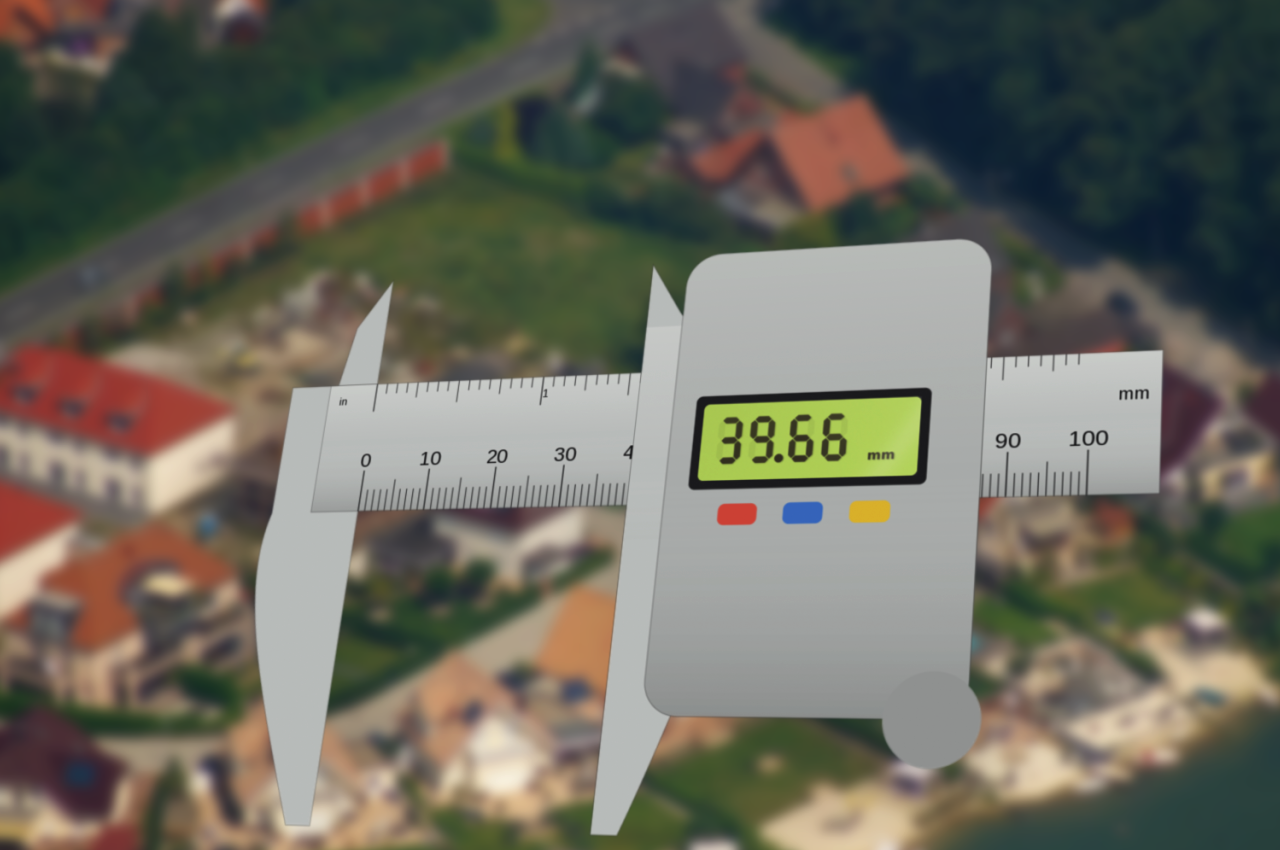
39.66 mm
